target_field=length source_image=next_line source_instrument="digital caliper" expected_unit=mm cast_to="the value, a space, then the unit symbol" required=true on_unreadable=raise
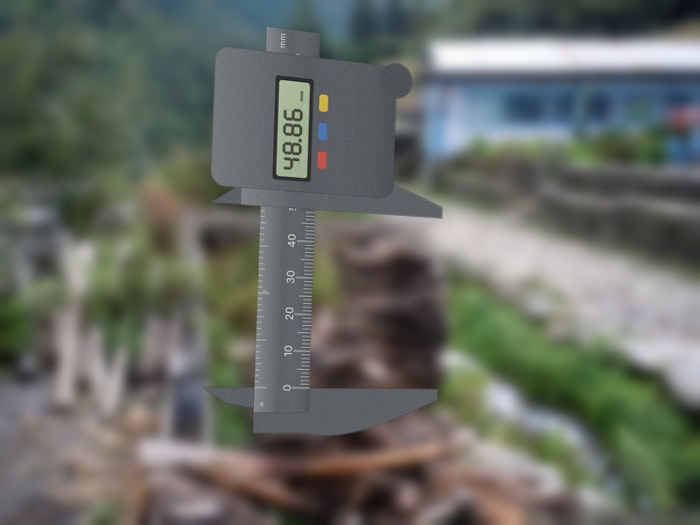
48.86 mm
